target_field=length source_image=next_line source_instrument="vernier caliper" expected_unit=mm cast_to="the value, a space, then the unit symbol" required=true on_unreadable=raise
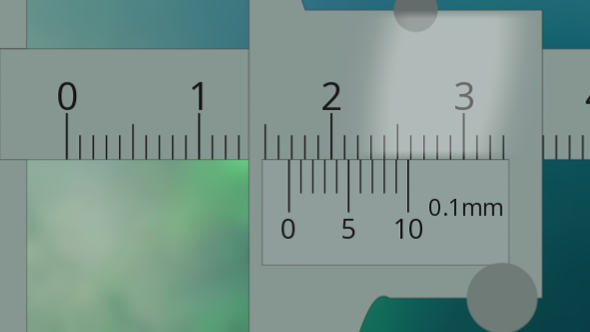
16.8 mm
